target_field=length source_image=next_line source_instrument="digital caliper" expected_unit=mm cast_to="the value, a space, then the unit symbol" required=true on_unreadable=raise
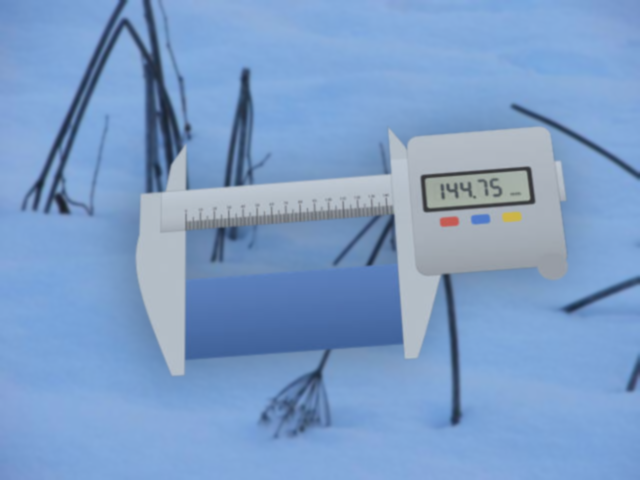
144.75 mm
